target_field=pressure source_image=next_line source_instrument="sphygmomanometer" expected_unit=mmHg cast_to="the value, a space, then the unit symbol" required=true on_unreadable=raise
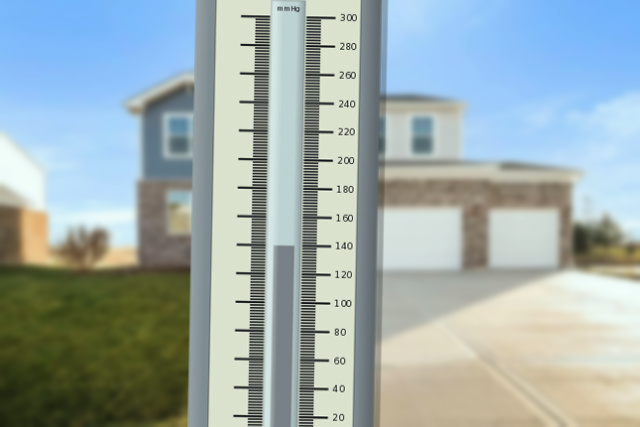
140 mmHg
